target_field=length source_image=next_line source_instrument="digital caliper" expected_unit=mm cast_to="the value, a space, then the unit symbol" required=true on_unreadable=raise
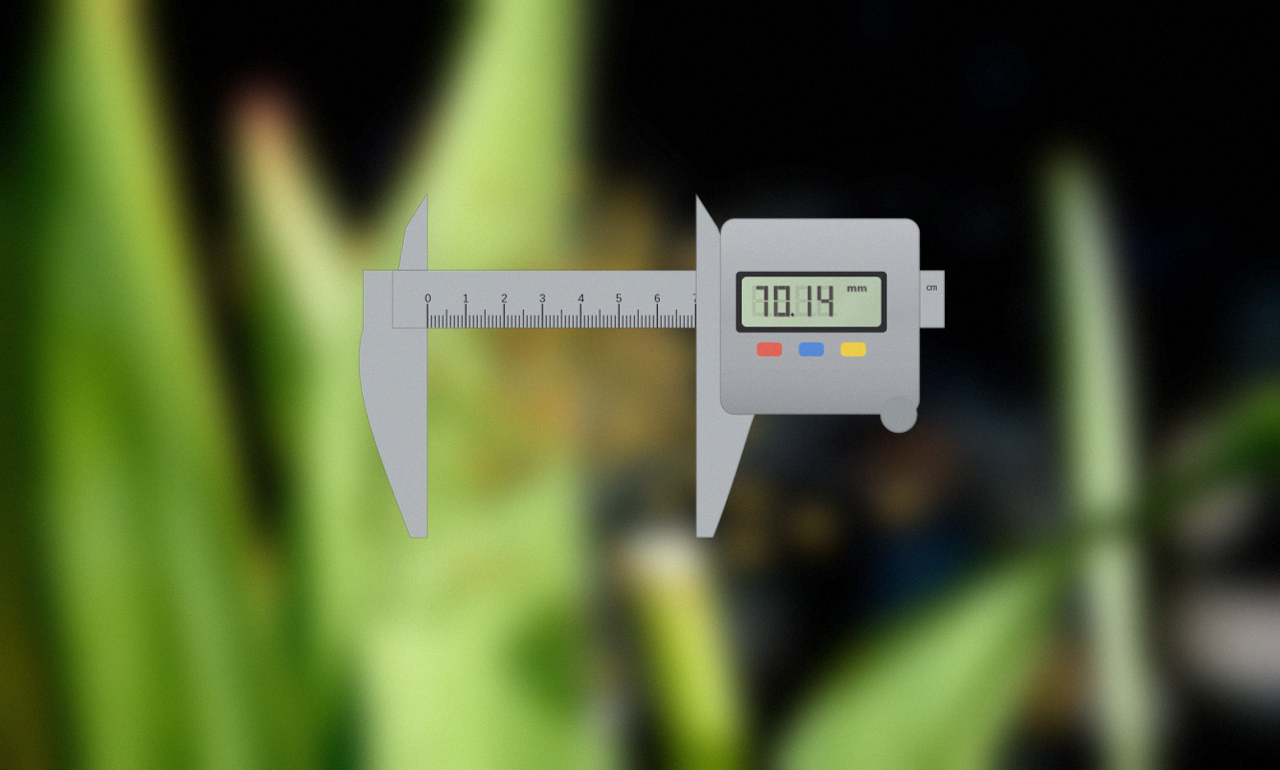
70.14 mm
